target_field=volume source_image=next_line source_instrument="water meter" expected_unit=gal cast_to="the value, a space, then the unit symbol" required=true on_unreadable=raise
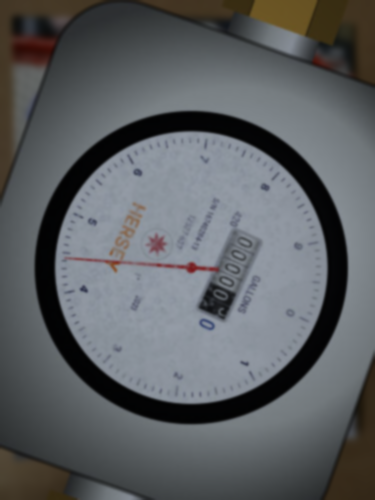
54.4 gal
